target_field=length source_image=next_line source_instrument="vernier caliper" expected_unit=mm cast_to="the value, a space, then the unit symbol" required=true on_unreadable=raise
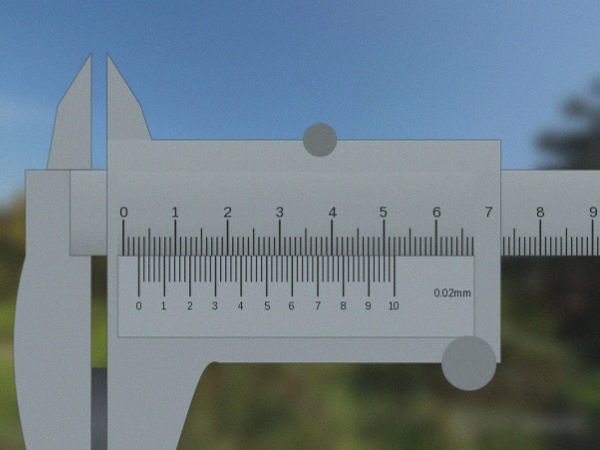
3.0 mm
